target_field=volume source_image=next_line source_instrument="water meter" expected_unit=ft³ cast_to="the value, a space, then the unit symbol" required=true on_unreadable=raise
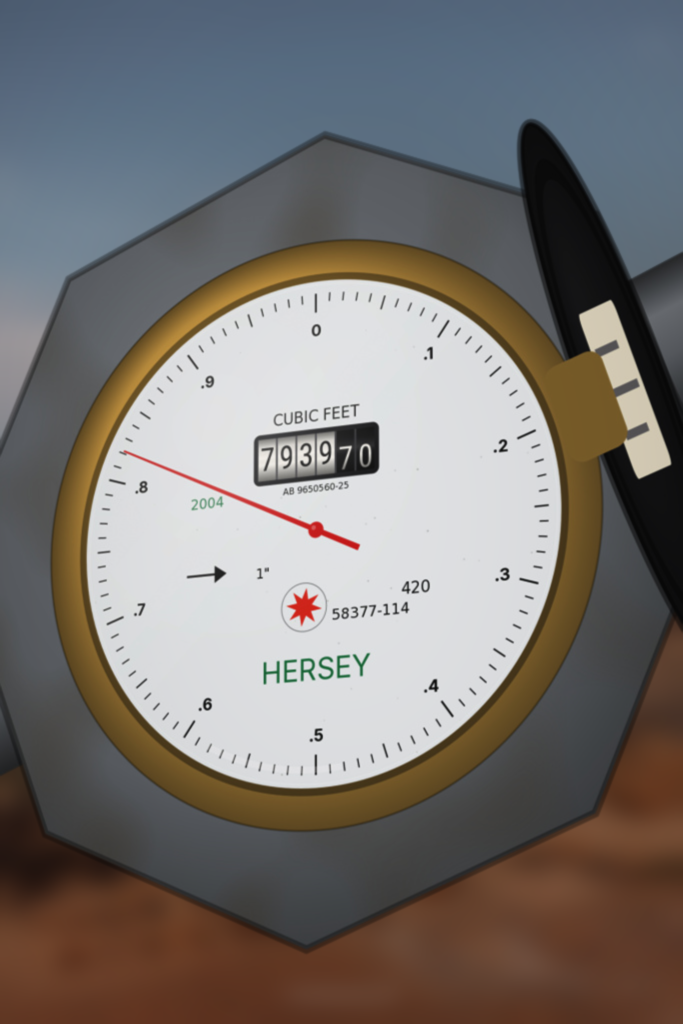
793969.82 ft³
